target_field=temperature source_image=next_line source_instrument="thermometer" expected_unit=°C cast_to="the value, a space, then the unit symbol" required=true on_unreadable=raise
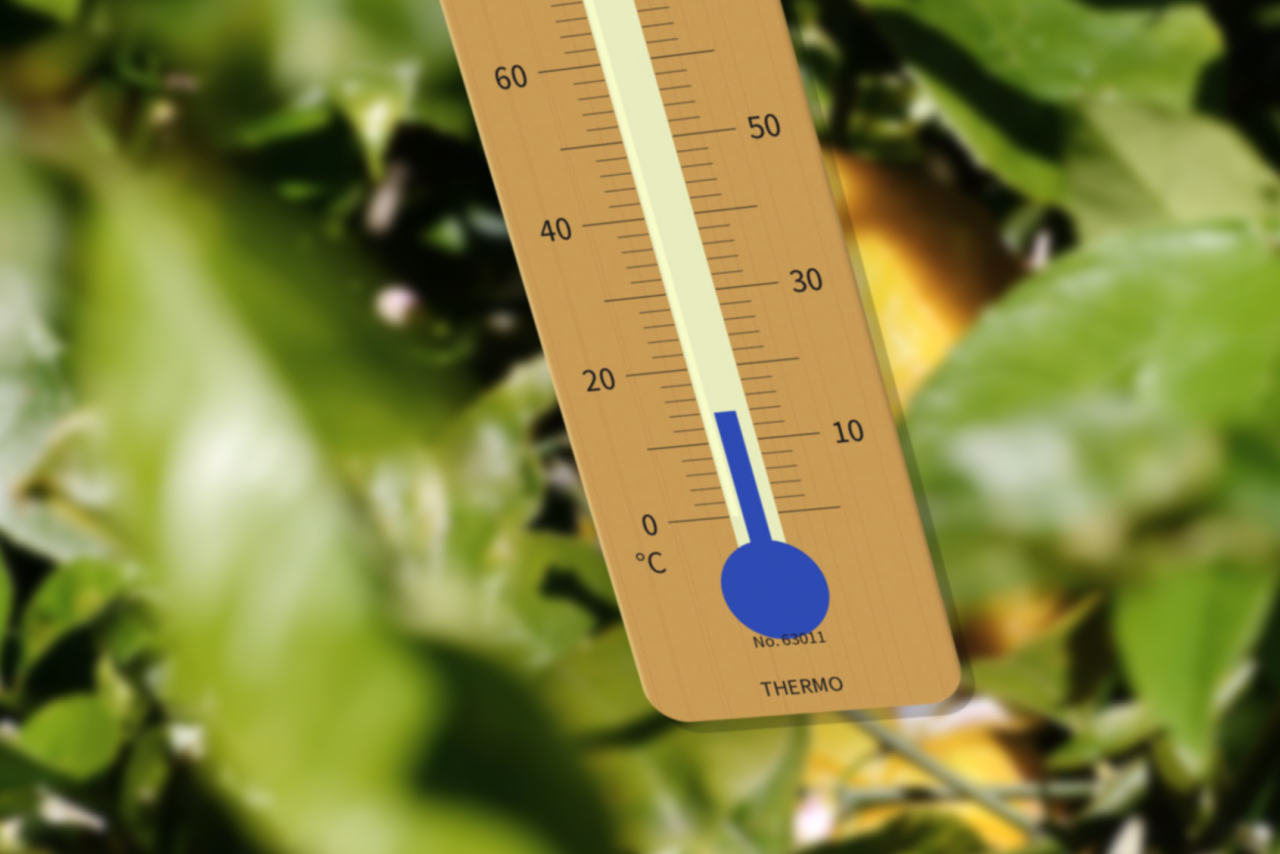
14 °C
